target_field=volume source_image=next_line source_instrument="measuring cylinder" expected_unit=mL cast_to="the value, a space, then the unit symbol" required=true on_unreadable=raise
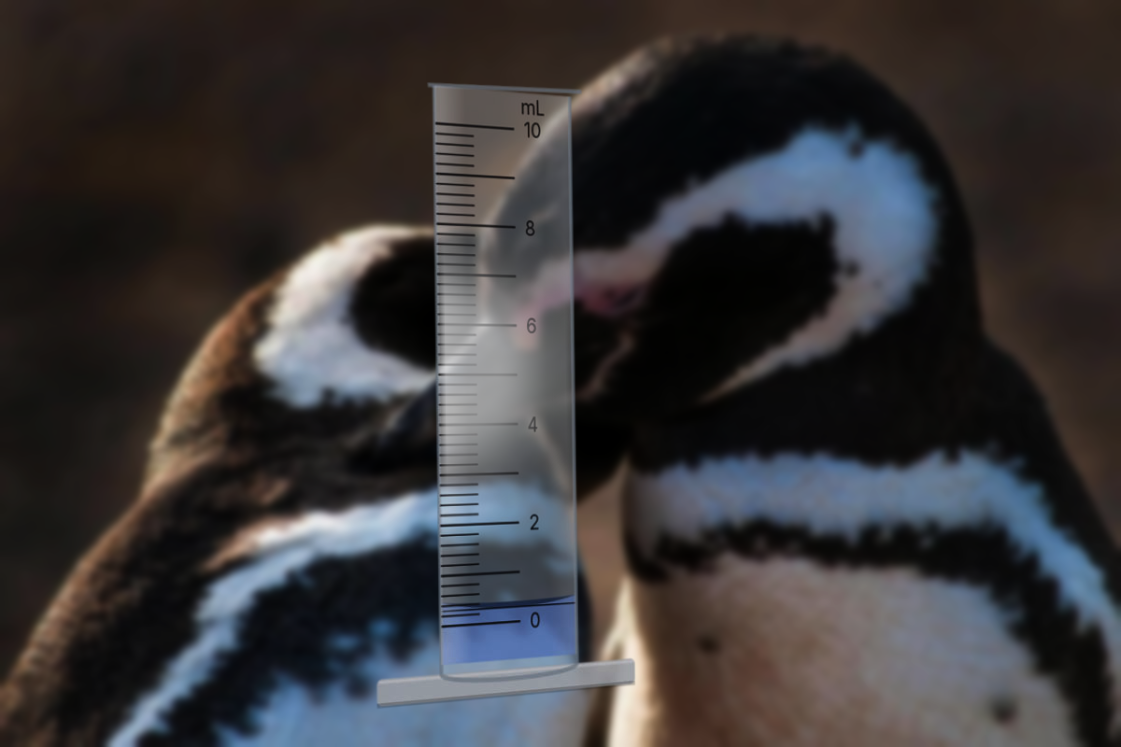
0.3 mL
